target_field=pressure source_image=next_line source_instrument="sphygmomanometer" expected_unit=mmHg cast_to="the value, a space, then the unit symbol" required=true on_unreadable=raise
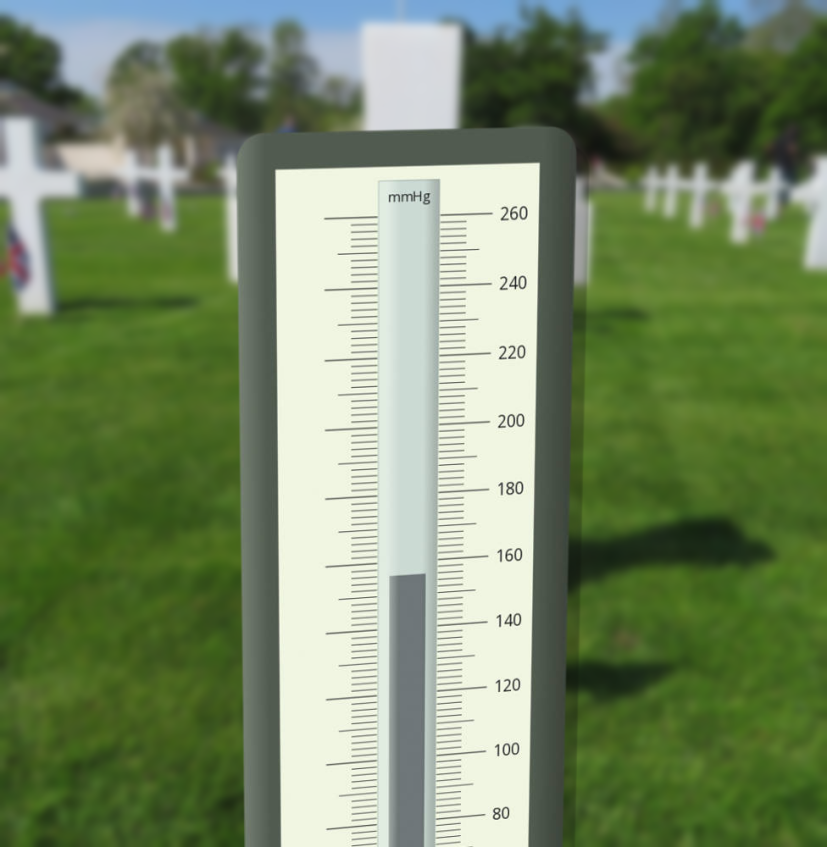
156 mmHg
